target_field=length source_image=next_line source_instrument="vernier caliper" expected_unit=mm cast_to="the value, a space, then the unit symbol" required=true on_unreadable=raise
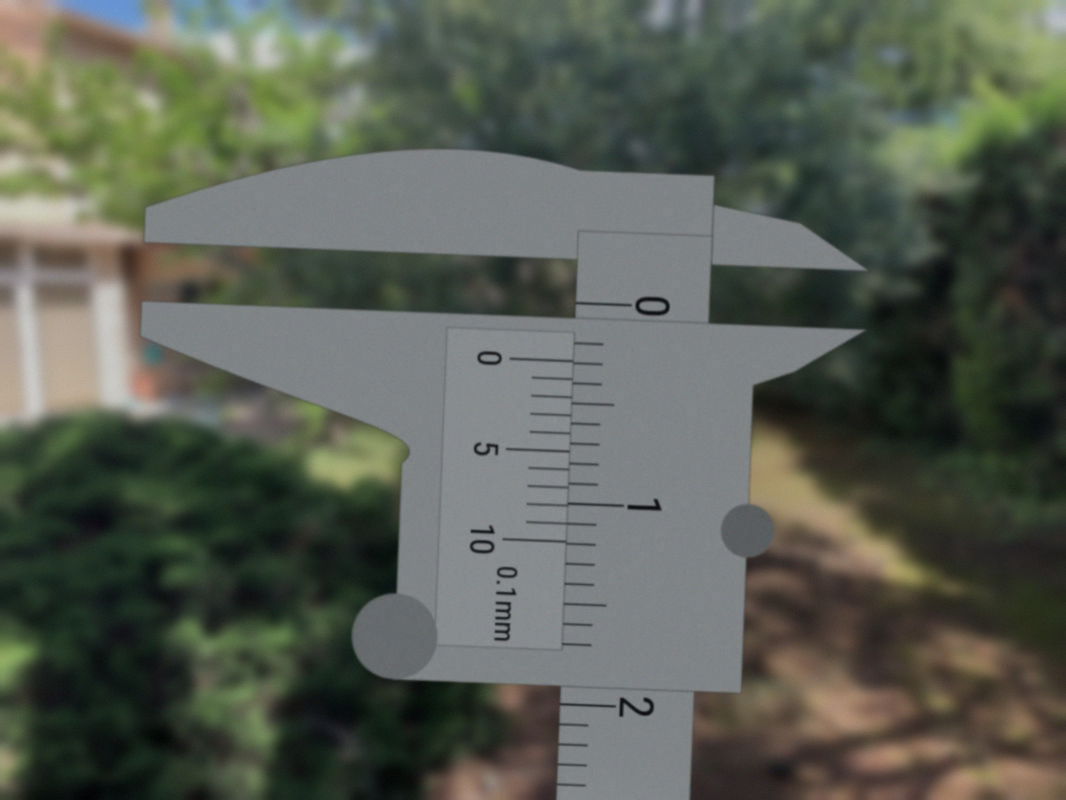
2.9 mm
